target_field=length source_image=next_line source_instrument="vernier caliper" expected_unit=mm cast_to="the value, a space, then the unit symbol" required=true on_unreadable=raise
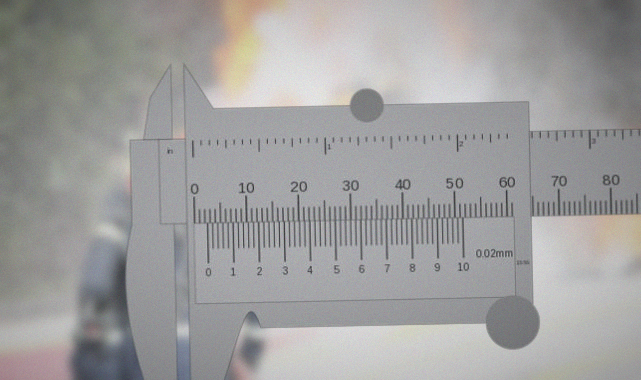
2.5 mm
